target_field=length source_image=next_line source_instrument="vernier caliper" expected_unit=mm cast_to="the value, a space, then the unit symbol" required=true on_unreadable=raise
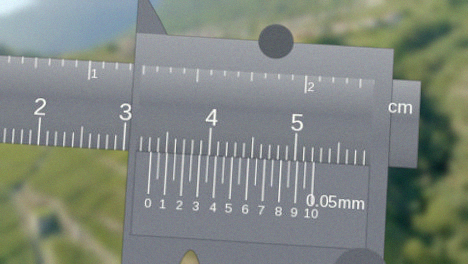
33.2 mm
